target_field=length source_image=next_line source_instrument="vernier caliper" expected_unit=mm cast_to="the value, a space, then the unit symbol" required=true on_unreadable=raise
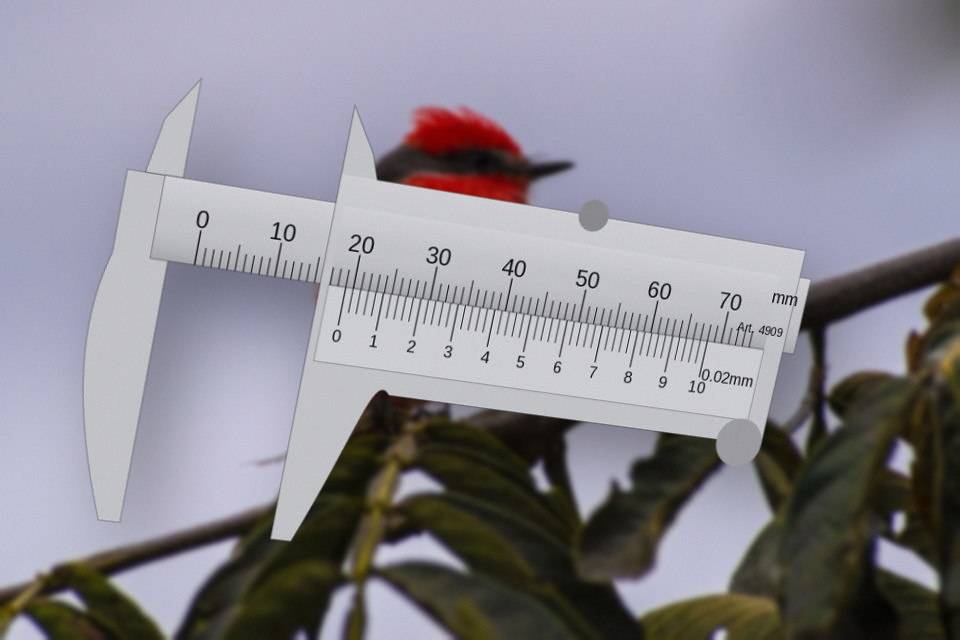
19.0 mm
